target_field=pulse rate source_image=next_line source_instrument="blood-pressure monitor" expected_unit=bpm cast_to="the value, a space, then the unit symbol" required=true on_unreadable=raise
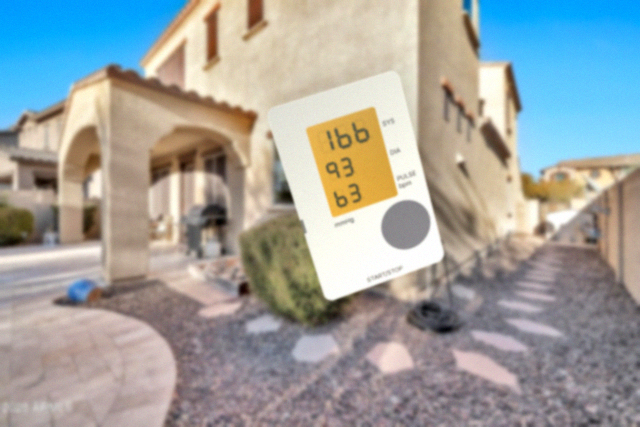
63 bpm
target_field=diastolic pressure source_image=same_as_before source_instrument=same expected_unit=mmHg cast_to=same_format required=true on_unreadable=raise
93 mmHg
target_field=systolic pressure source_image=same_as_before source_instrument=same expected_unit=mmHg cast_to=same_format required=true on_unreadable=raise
166 mmHg
